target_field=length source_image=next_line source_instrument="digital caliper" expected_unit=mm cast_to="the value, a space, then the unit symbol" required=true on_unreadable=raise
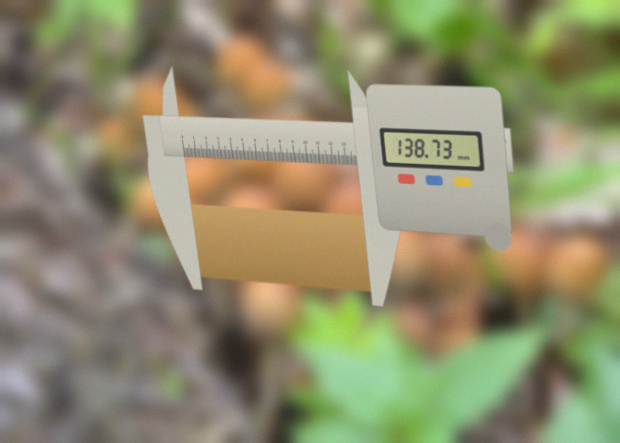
138.73 mm
